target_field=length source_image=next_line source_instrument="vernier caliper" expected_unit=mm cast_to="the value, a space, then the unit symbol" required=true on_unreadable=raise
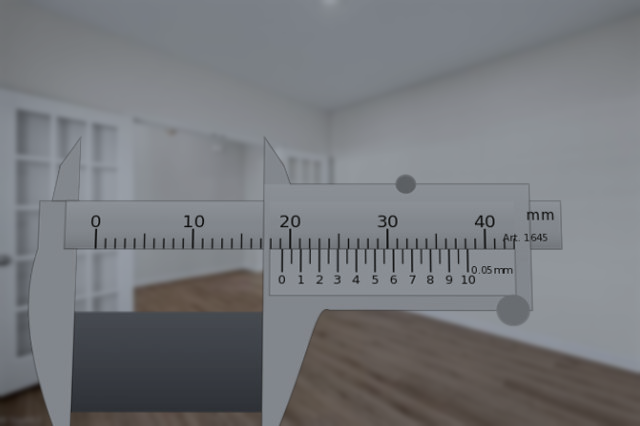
19.2 mm
